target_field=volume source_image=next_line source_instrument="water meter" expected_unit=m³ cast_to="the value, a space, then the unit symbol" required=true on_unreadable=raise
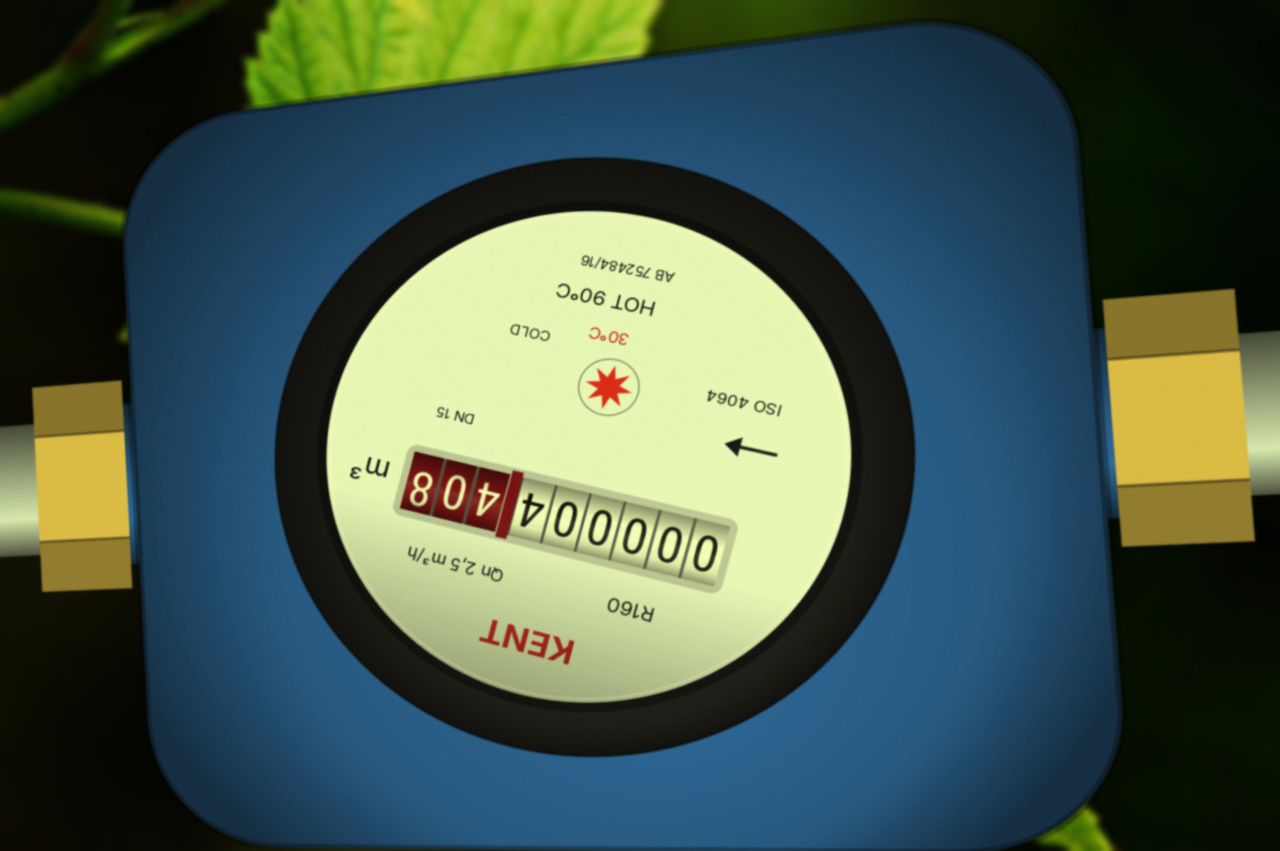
4.408 m³
